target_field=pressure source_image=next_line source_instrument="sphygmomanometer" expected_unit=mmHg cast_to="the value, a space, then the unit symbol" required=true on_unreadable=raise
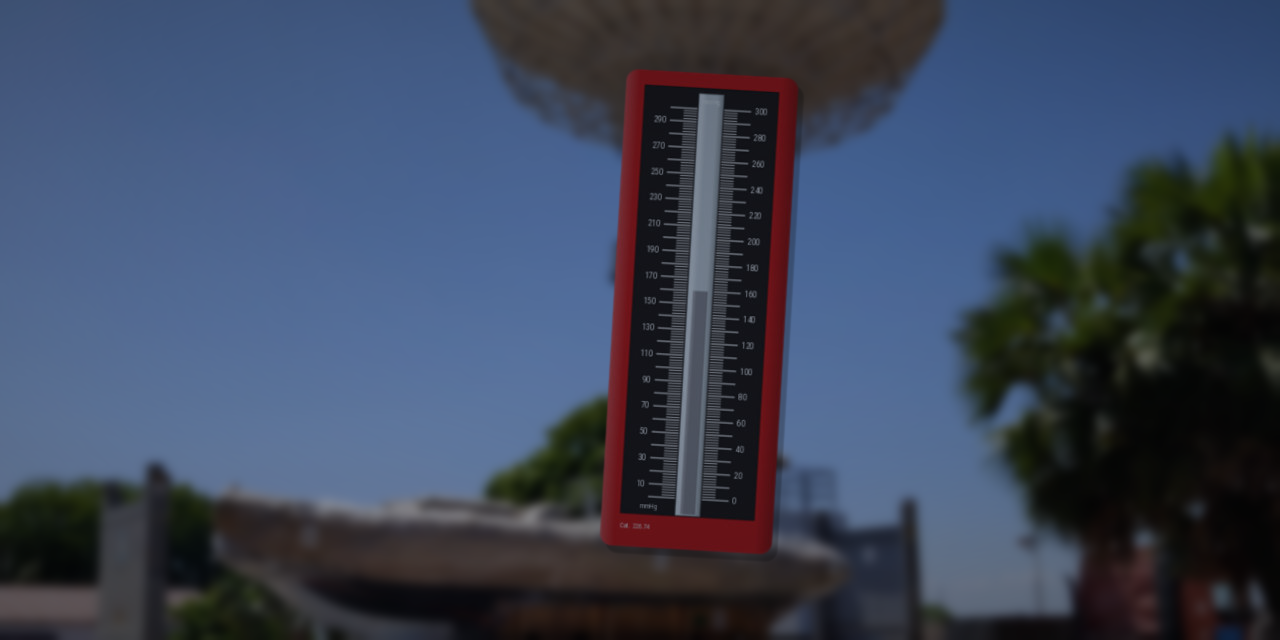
160 mmHg
